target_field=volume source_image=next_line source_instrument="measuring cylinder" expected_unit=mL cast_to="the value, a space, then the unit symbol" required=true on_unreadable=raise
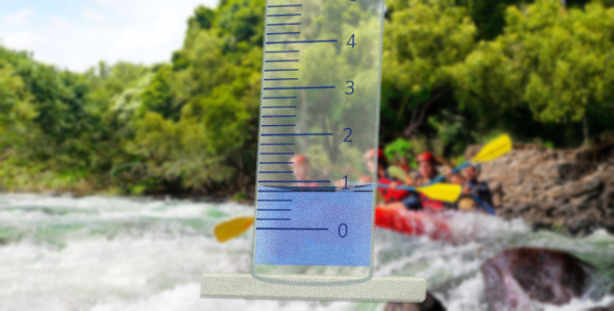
0.8 mL
